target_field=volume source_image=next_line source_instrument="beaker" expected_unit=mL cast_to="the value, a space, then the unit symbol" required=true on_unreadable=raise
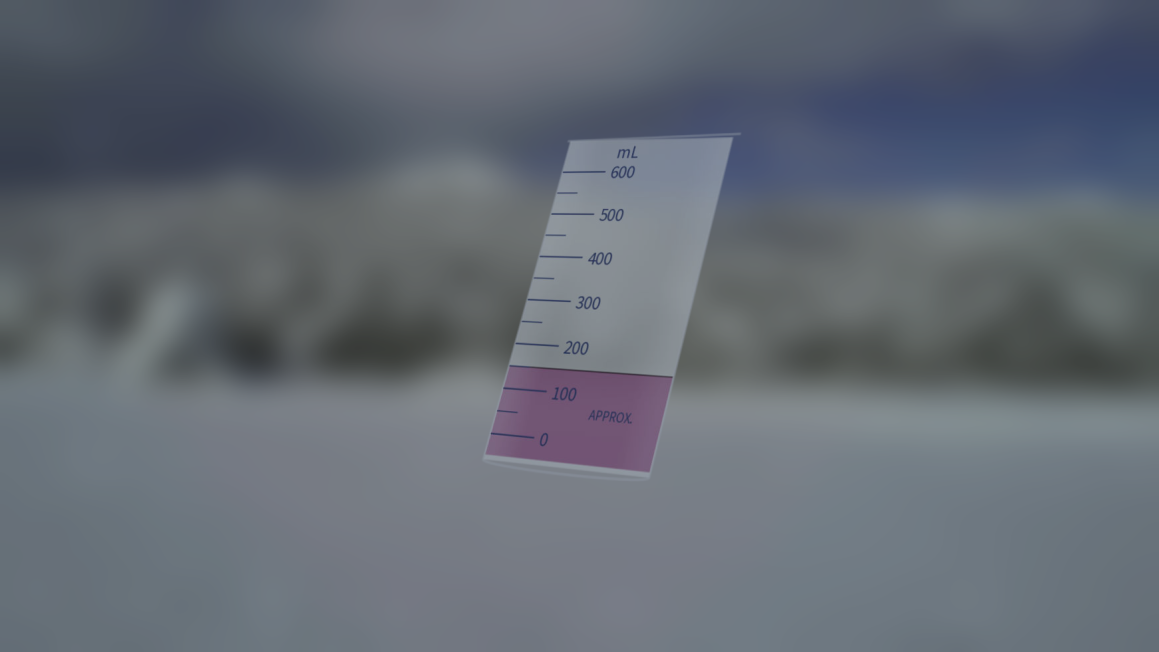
150 mL
